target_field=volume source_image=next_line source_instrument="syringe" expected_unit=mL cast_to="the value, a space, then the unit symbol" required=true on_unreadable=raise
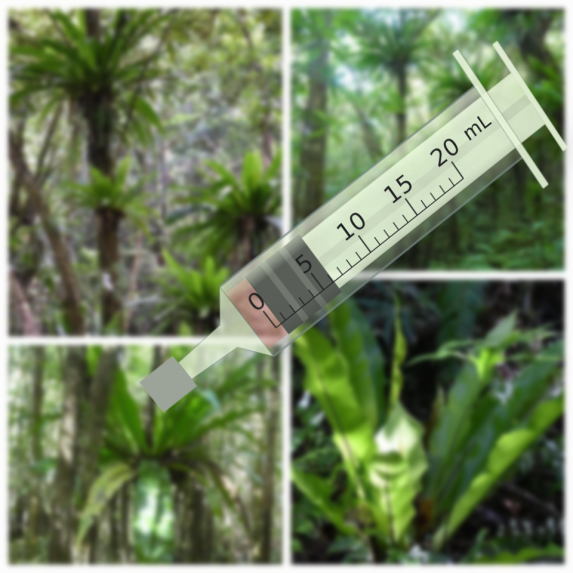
0.5 mL
